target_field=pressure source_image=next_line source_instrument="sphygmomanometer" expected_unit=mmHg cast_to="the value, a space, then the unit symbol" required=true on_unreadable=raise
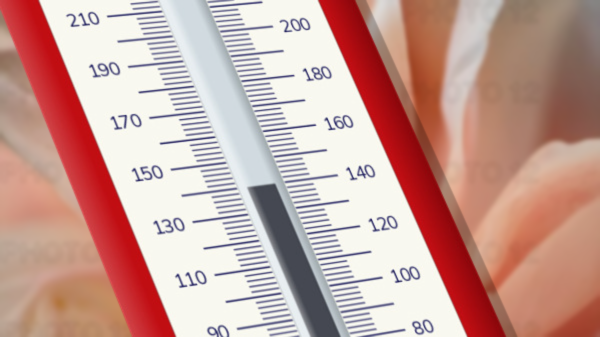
140 mmHg
